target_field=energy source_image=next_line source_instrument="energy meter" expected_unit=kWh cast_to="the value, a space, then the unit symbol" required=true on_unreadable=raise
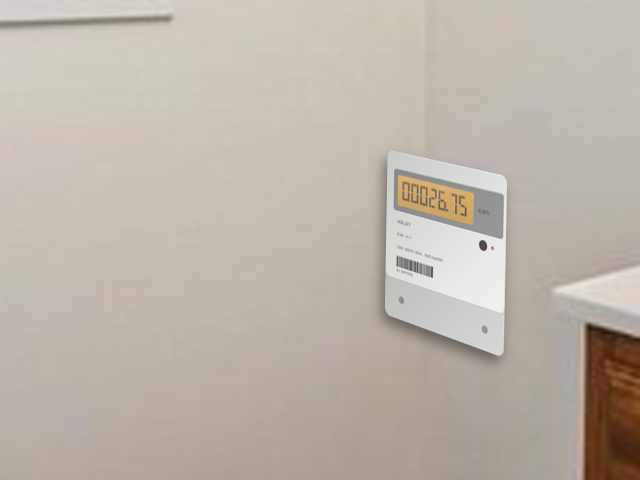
26.75 kWh
